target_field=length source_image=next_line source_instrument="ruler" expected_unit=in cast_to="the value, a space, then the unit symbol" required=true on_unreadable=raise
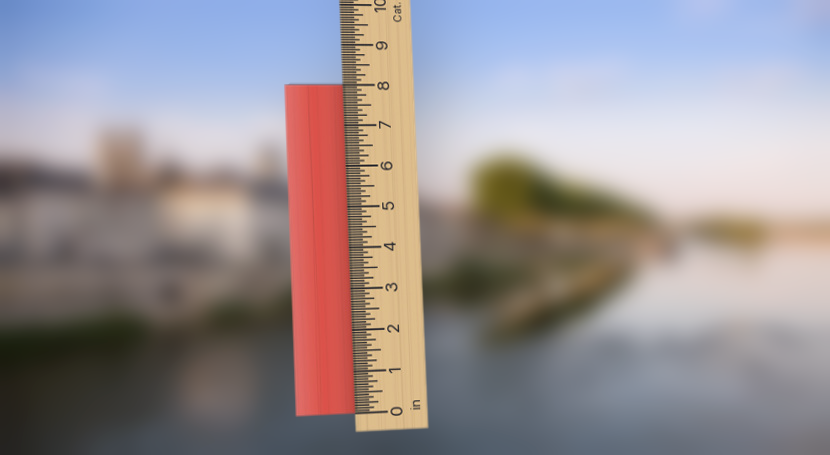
8 in
